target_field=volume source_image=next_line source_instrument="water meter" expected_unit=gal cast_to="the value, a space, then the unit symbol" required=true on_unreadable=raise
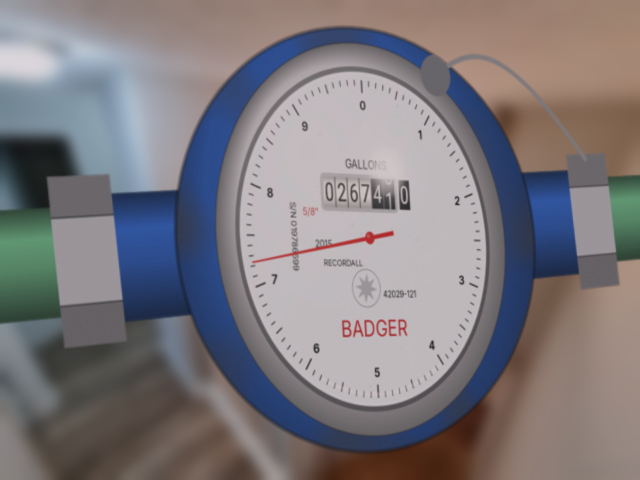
267407.2 gal
